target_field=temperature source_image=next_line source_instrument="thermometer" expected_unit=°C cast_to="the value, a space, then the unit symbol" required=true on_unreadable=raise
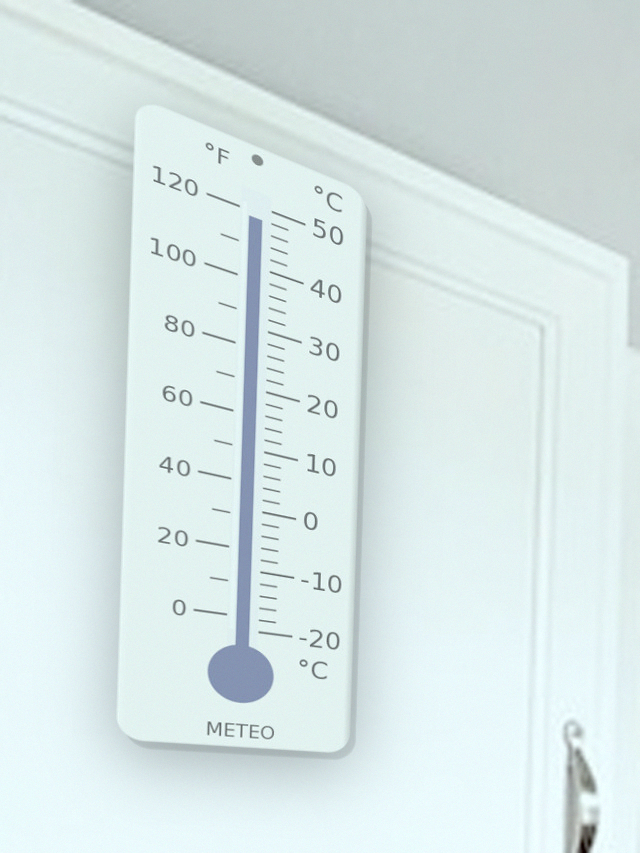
48 °C
